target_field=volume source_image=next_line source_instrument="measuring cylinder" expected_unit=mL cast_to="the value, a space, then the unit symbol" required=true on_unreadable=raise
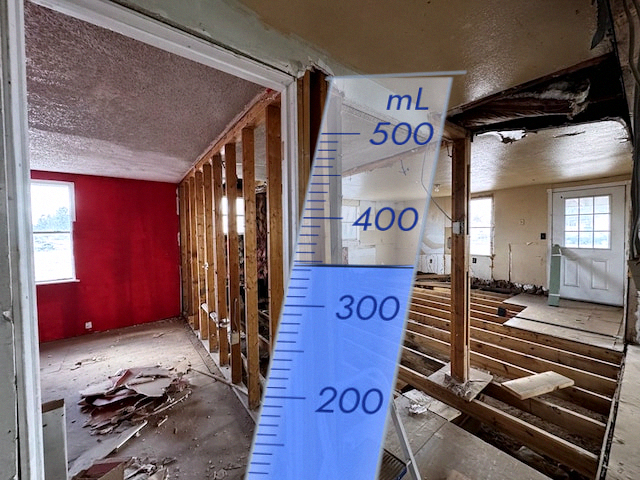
345 mL
